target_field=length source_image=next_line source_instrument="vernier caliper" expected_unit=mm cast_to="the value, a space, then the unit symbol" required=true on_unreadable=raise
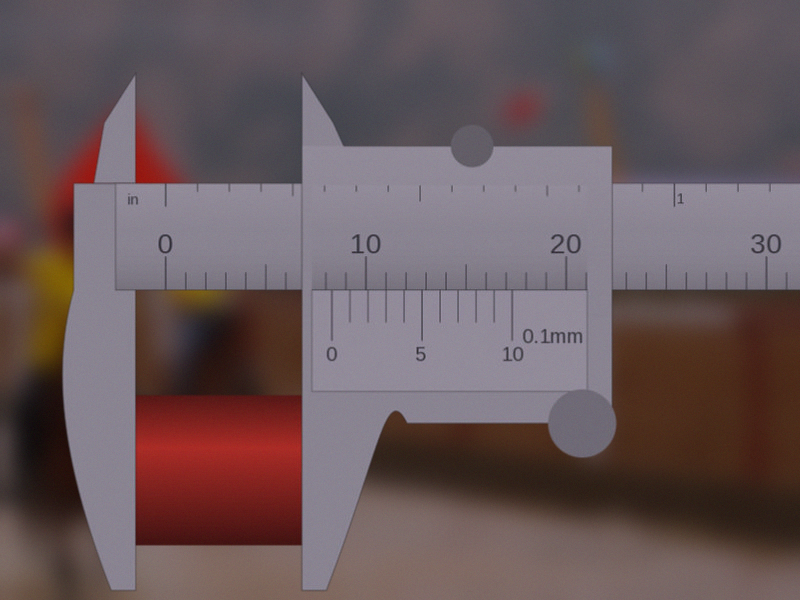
8.3 mm
